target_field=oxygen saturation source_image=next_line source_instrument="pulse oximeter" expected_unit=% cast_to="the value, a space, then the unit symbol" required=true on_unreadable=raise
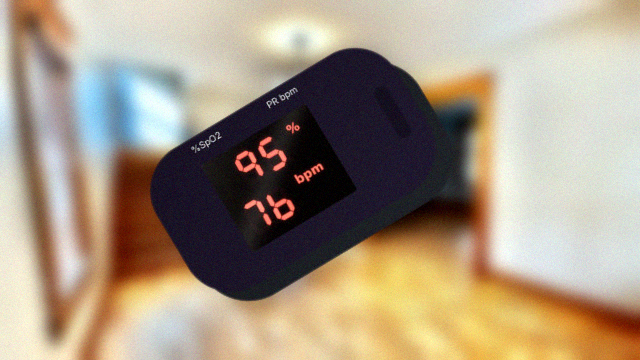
95 %
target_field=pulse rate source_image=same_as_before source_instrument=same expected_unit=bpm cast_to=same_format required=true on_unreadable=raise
76 bpm
